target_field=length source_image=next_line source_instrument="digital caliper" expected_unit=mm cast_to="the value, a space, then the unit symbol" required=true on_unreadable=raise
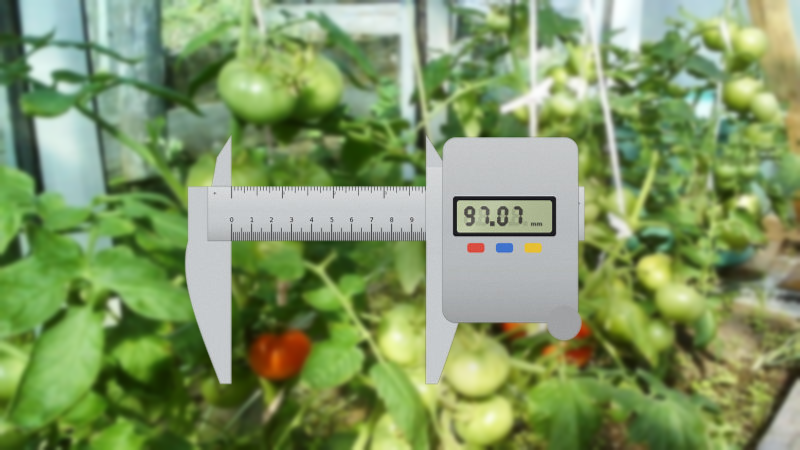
97.07 mm
